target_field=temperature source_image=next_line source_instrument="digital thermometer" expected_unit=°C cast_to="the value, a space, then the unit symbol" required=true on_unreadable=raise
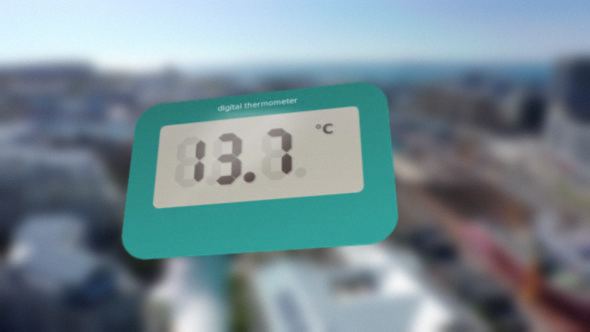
13.7 °C
